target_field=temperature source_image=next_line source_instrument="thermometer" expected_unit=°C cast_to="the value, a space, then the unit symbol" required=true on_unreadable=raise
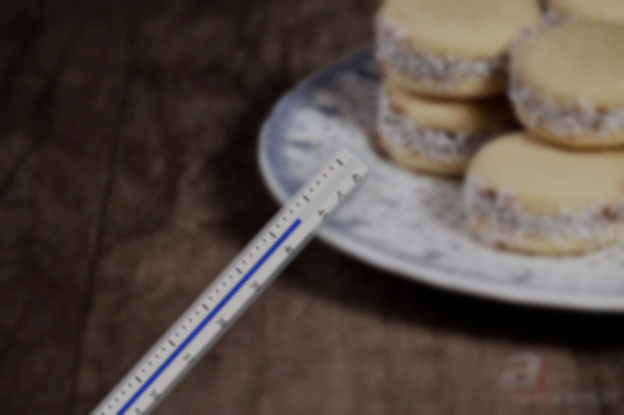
40.6 °C
